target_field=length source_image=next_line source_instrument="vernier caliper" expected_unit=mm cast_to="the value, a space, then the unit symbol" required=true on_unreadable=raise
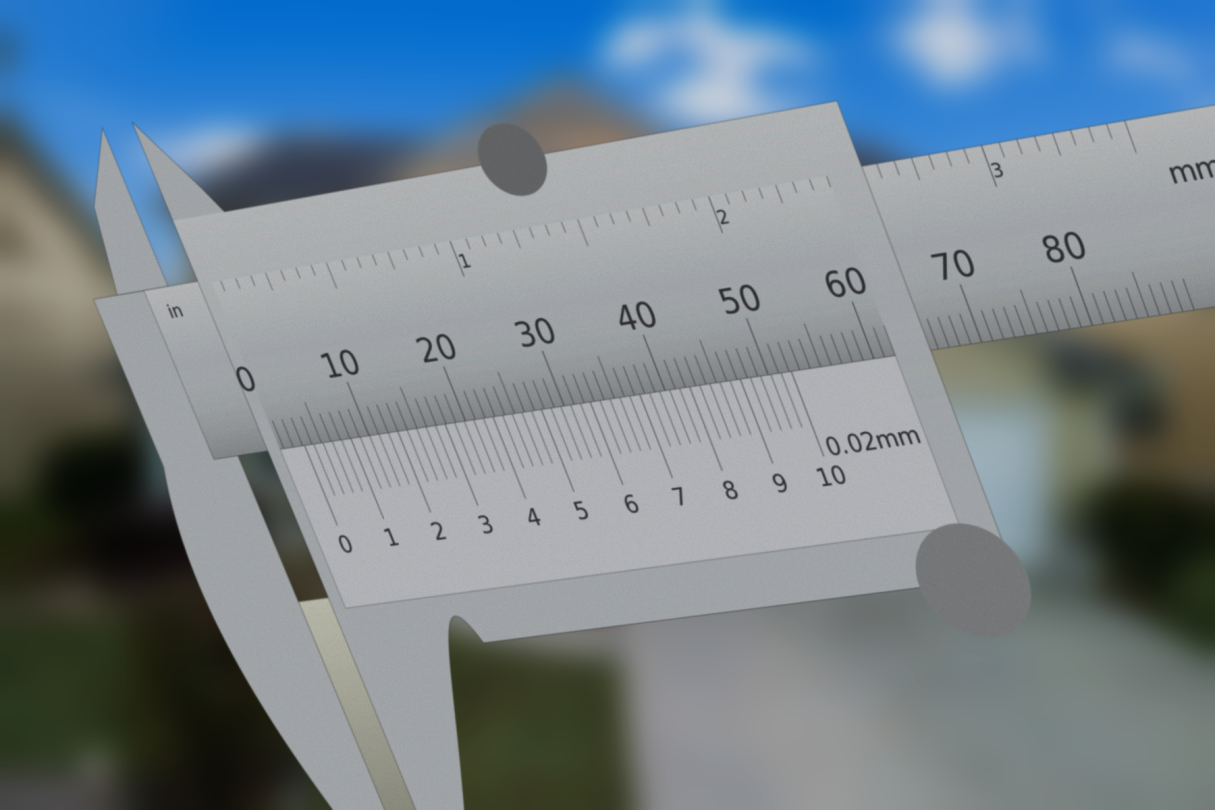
3.2 mm
